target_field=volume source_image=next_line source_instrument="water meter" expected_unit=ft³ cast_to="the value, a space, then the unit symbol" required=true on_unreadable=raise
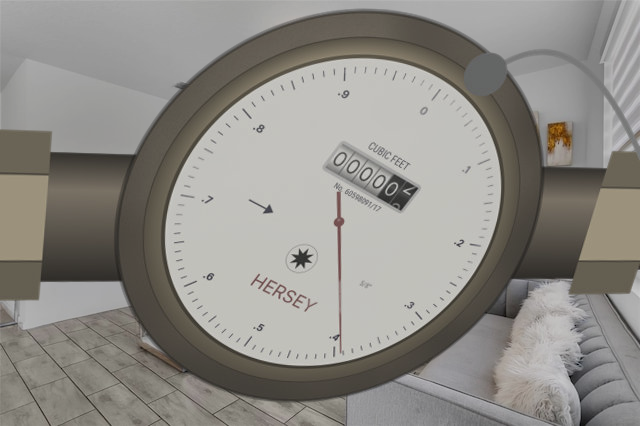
2.39 ft³
